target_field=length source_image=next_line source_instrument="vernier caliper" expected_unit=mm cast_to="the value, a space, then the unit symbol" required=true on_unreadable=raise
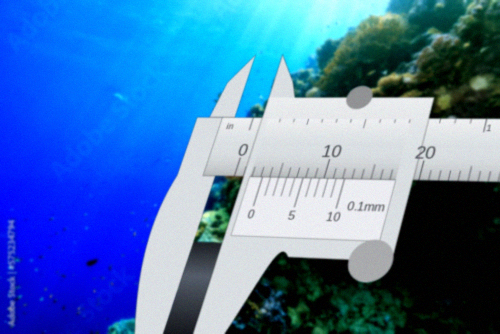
3.2 mm
